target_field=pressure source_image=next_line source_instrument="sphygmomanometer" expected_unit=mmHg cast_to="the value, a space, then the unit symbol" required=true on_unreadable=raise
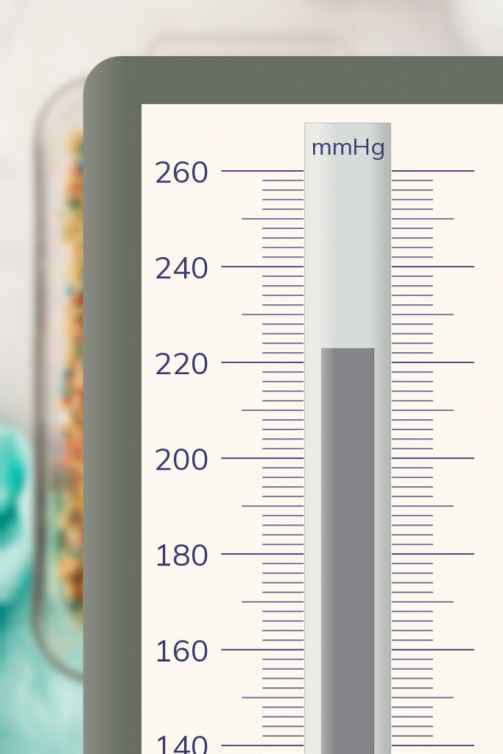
223 mmHg
